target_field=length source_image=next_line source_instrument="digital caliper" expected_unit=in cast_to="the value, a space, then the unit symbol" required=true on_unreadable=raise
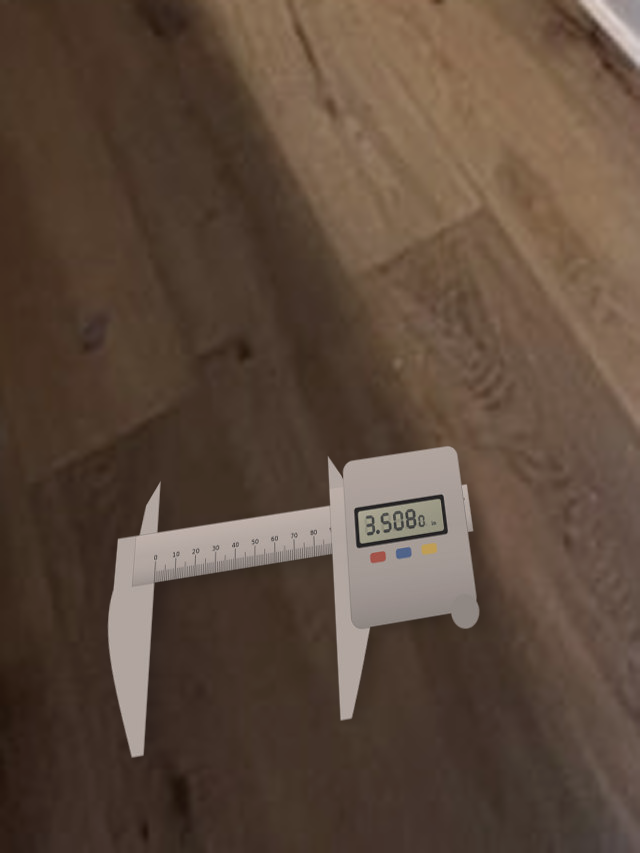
3.5080 in
